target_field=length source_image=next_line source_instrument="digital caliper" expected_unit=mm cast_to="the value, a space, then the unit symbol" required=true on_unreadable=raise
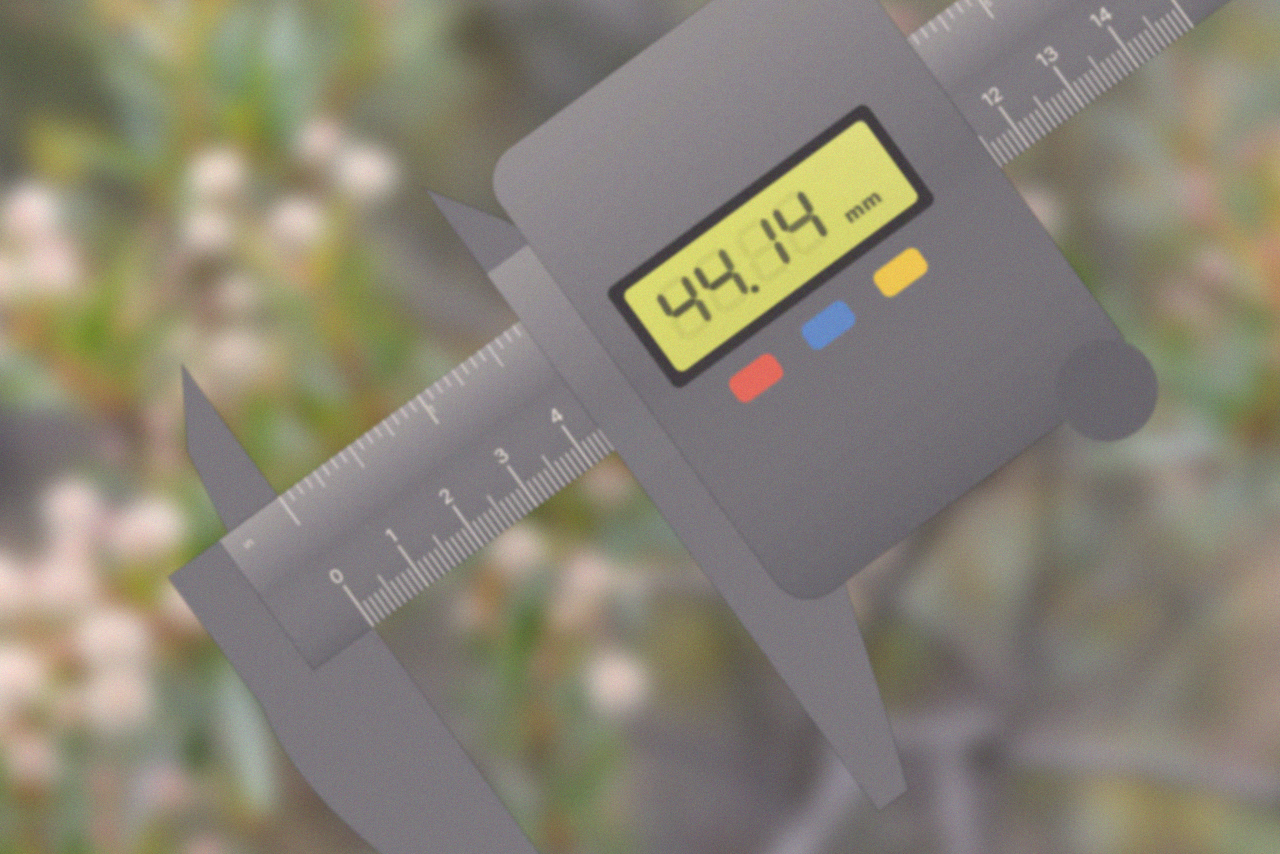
44.14 mm
